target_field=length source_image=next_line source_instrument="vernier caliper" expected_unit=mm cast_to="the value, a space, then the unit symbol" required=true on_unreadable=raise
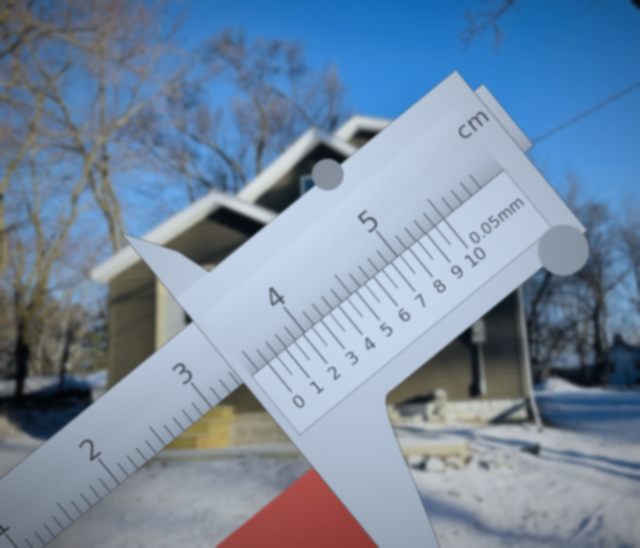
36.0 mm
